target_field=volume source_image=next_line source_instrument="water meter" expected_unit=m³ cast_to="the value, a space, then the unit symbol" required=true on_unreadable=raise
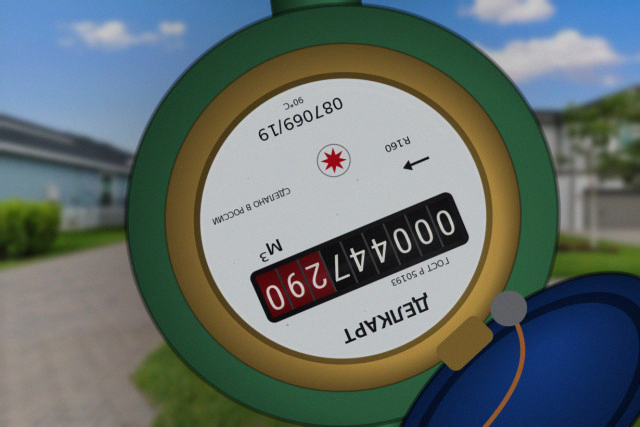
447.290 m³
